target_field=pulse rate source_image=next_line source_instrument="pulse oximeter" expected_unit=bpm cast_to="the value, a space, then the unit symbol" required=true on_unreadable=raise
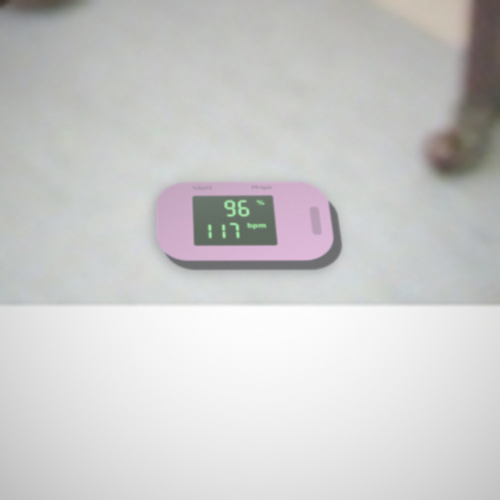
117 bpm
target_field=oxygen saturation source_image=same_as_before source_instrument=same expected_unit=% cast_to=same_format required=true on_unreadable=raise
96 %
